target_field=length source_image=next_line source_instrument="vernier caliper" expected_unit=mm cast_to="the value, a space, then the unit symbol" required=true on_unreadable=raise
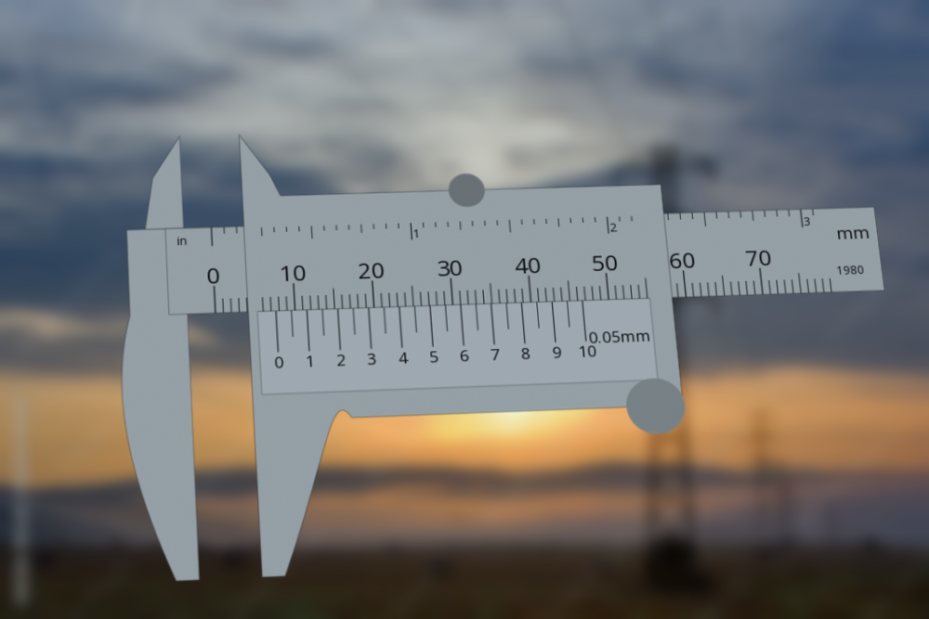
7.6 mm
